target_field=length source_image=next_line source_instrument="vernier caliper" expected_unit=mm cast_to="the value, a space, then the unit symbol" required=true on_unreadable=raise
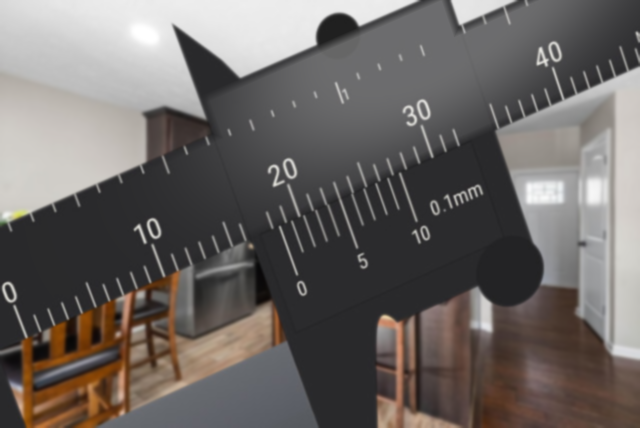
18.5 mm
